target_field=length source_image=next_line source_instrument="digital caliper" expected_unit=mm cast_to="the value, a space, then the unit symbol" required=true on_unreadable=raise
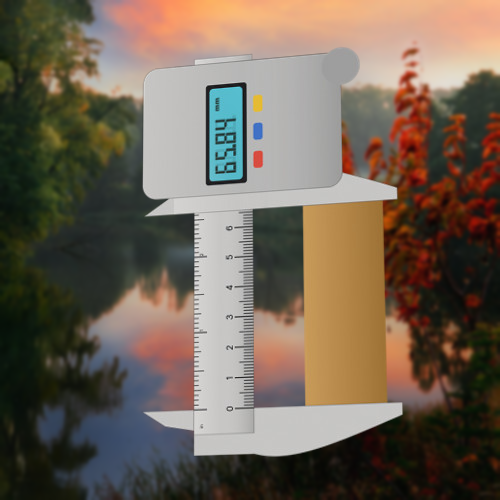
65.84 mm
